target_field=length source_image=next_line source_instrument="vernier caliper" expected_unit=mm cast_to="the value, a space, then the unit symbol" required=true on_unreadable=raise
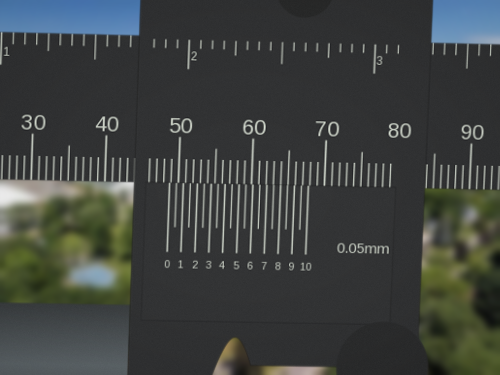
48.8 mm
